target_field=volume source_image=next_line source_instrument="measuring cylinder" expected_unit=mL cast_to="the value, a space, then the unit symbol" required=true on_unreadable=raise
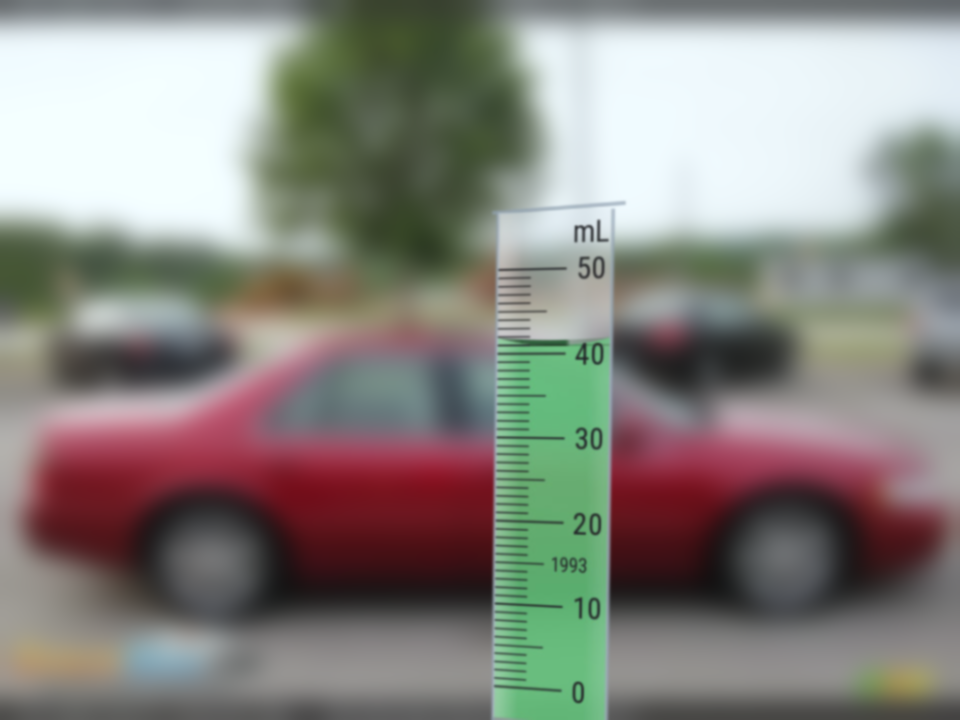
41 mL
